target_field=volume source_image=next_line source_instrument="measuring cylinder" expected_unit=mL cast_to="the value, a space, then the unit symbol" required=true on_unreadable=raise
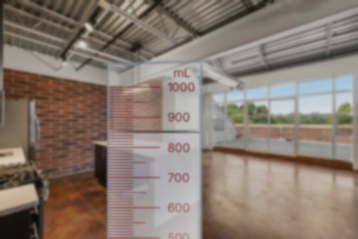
850 mL
